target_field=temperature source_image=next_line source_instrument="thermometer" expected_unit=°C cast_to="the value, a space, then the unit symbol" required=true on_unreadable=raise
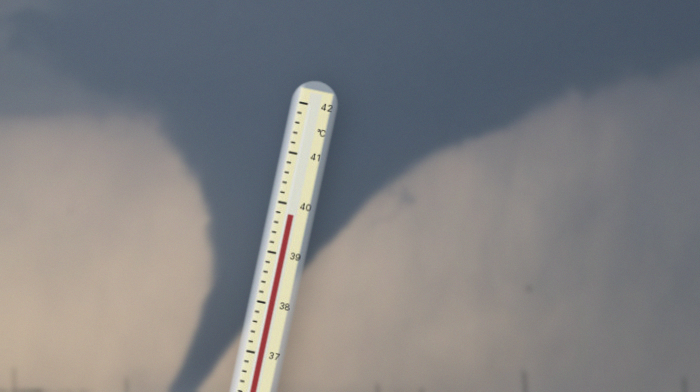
39.8 °C
